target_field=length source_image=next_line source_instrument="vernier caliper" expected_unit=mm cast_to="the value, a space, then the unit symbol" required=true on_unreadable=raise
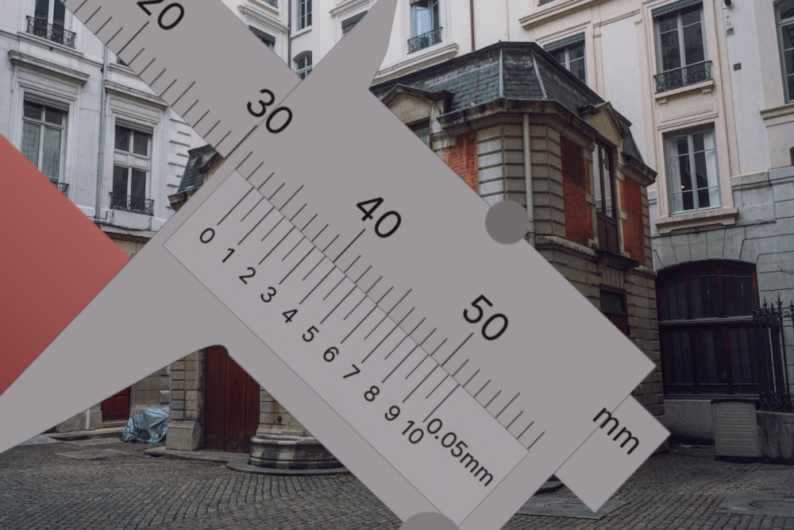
32.7 mm
